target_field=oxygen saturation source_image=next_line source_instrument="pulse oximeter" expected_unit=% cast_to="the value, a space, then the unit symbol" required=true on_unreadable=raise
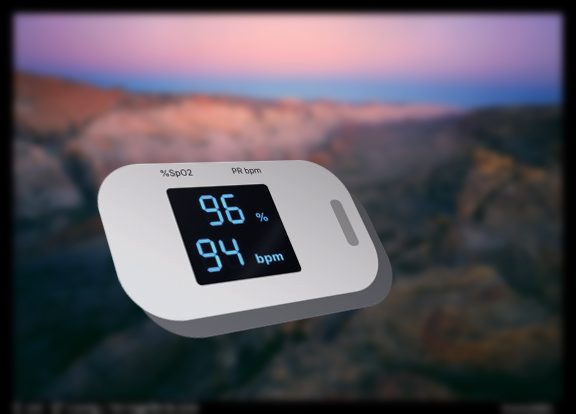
96 %
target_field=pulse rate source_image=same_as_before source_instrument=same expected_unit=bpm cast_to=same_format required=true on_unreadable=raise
94 bpm
